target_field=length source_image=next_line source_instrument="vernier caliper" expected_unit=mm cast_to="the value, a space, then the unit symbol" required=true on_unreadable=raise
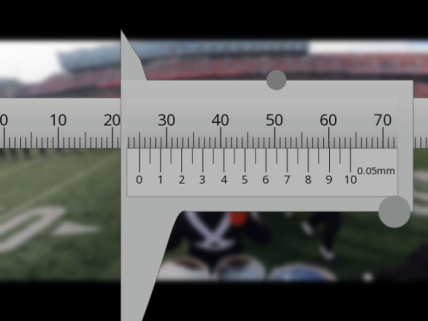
25.0 mm
